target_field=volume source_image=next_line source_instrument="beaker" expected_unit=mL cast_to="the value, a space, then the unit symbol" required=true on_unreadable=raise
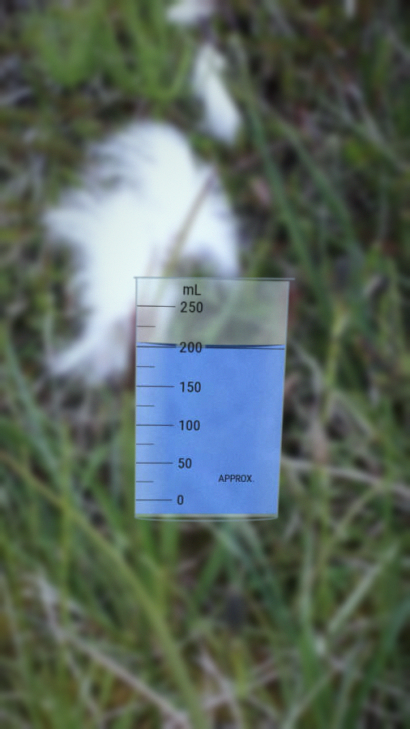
200 mL
